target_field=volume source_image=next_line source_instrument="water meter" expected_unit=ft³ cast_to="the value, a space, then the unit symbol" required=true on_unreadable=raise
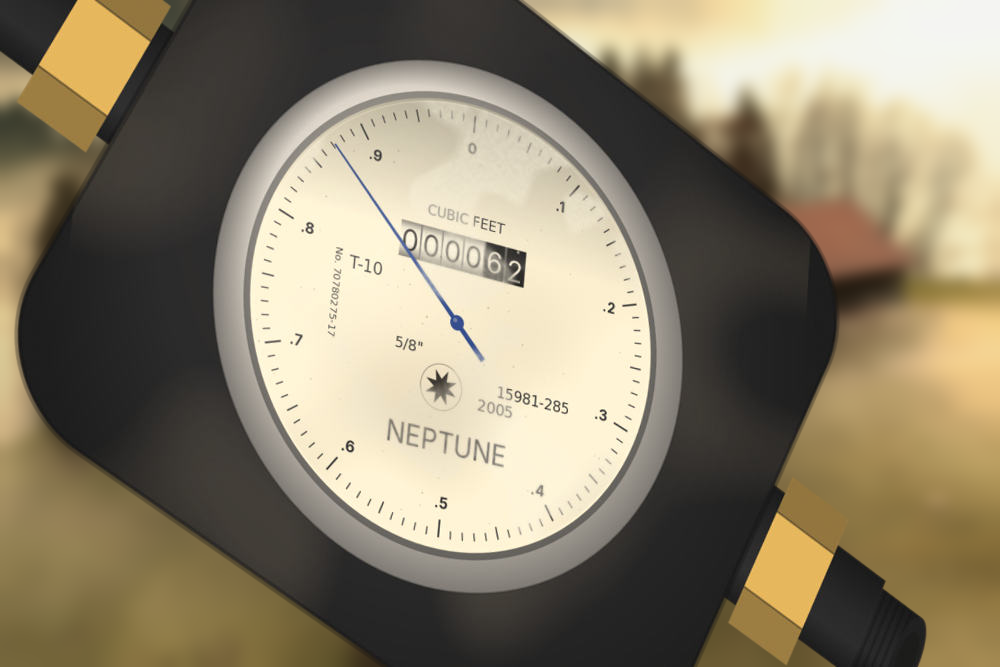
61.87 ft³
